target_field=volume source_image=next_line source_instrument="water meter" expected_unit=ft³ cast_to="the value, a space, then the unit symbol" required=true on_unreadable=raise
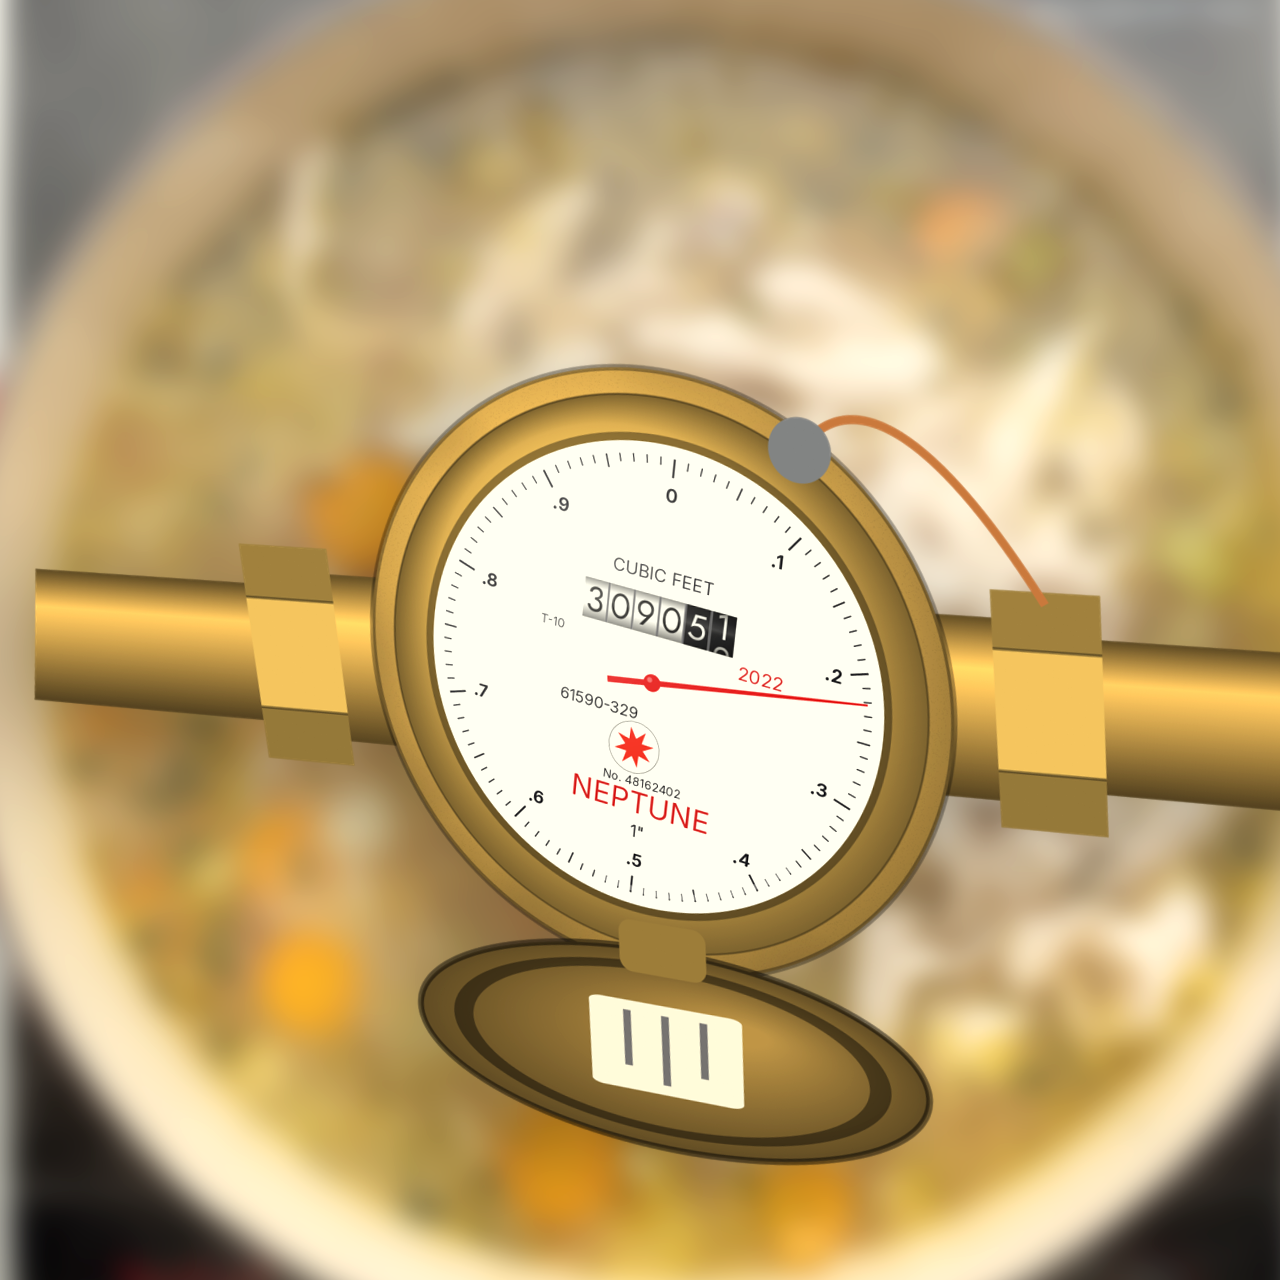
309051.22 ft³
